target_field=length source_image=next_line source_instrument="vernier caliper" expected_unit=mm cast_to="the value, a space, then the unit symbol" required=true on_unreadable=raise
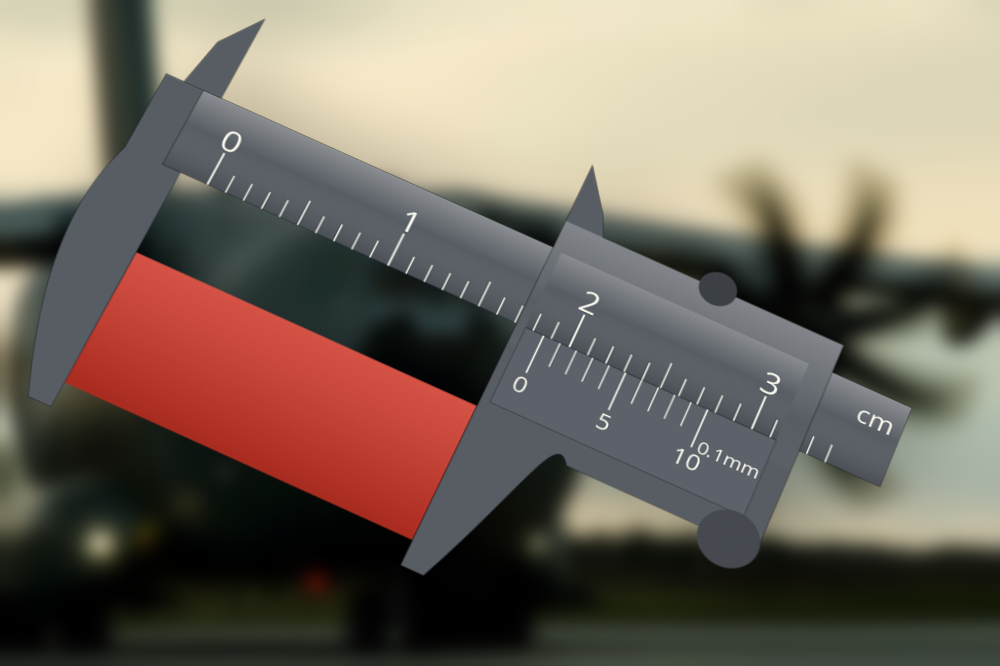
18.6 mm
